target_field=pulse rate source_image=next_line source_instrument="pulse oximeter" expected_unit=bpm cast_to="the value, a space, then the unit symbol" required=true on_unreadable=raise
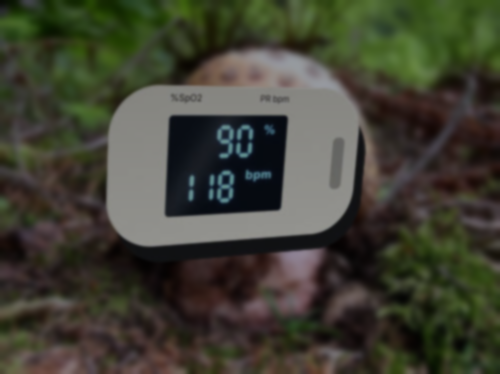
118 bpm
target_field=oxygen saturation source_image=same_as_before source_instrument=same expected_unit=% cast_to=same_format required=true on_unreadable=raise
90 %
